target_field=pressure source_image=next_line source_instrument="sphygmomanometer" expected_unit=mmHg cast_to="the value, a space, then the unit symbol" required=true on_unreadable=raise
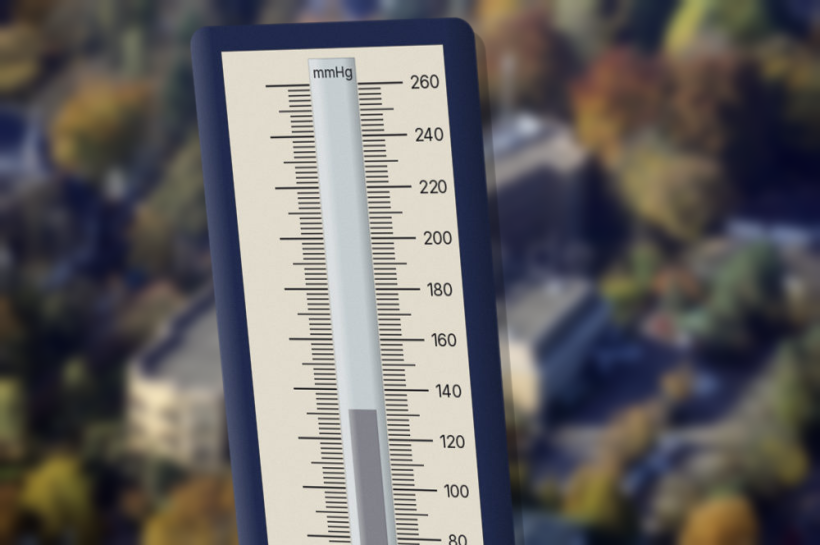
132 mmHg
